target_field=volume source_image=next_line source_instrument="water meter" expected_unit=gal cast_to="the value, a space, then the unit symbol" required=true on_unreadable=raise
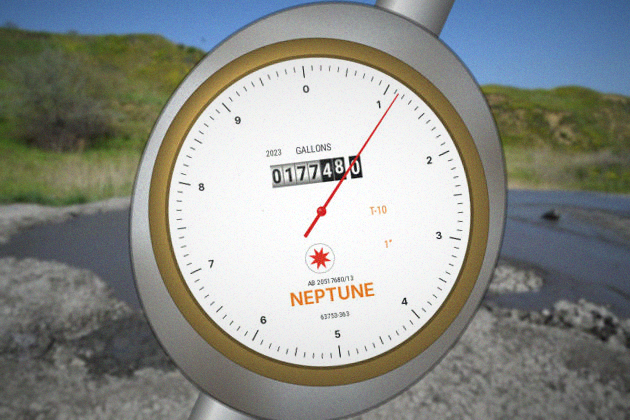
177481.1 gal
